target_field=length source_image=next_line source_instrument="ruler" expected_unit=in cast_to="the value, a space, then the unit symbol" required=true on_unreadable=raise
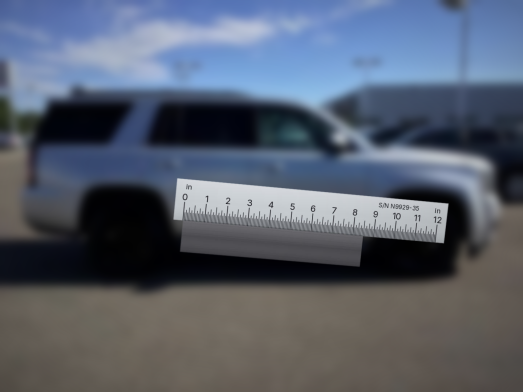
8.5 in
